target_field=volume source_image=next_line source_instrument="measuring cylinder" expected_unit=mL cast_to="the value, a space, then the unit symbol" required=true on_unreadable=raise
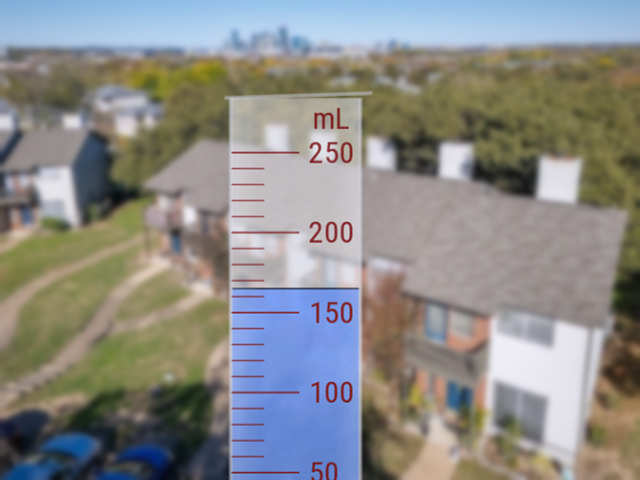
165 mL
